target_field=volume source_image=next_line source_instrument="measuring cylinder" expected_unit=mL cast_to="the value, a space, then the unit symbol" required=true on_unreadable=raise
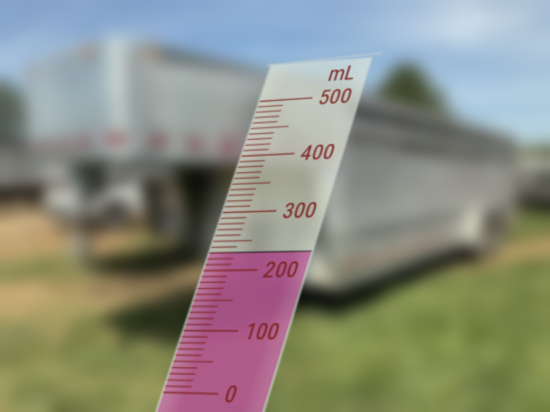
230 mL
